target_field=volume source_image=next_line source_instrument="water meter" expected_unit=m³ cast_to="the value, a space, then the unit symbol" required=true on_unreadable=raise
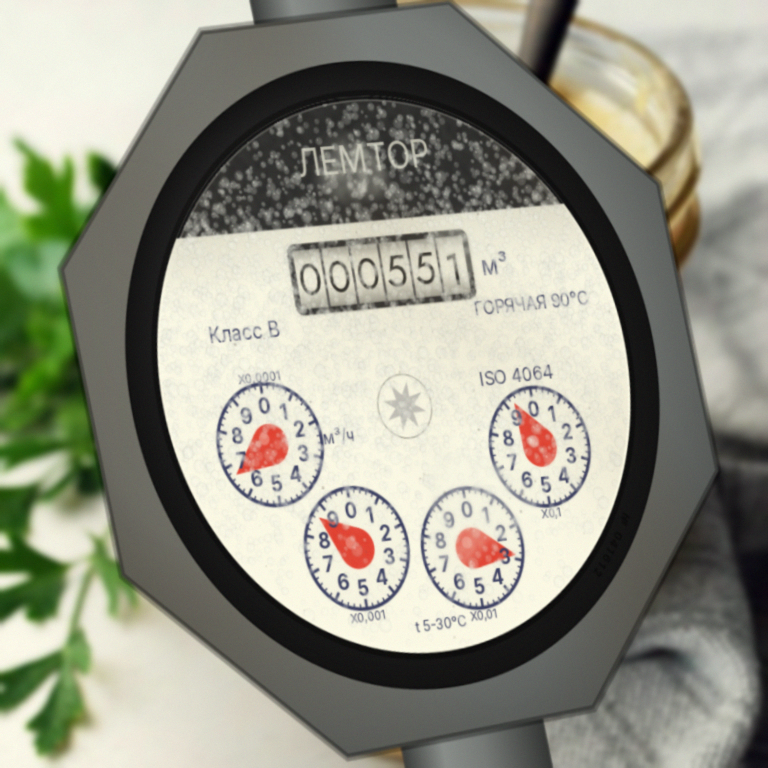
550.9286 m³
